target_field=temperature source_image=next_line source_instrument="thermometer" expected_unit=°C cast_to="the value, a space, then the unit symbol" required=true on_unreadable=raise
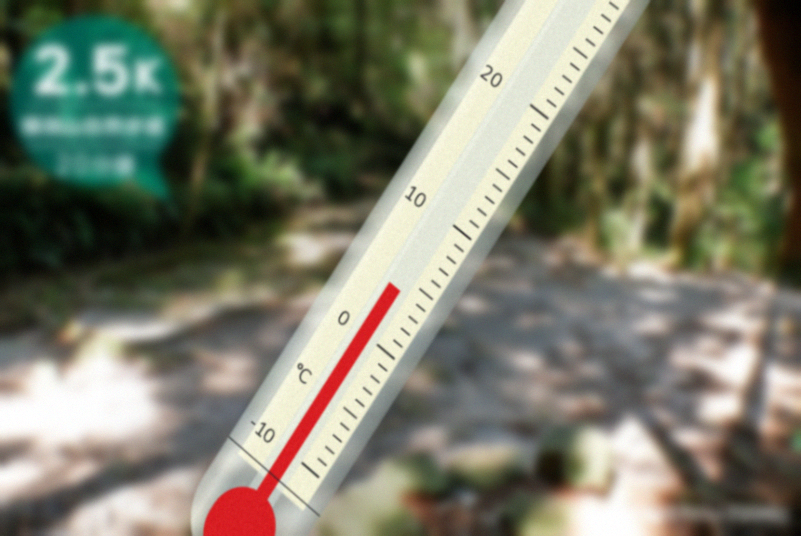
4 °C
